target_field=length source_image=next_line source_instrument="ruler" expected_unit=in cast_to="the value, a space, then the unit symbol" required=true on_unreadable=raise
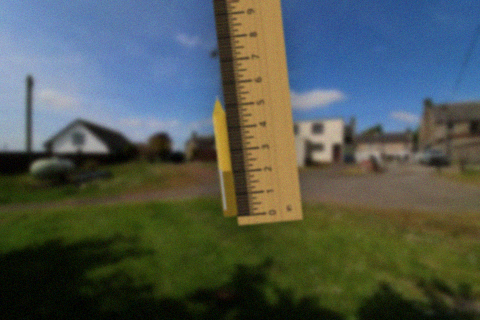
5.5 in
